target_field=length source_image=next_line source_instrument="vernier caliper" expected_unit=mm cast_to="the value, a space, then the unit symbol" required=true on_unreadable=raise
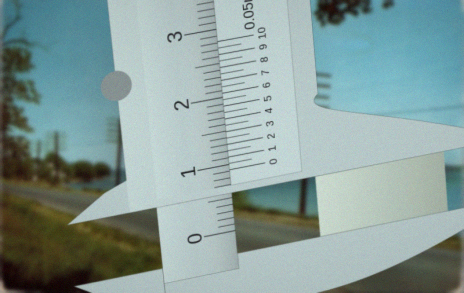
9.2 mm
